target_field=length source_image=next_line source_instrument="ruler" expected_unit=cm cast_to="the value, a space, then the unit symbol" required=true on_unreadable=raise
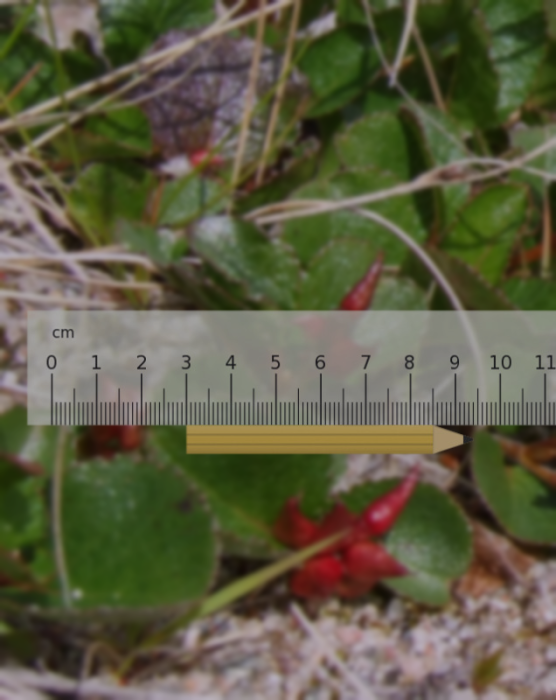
6.4 cm
